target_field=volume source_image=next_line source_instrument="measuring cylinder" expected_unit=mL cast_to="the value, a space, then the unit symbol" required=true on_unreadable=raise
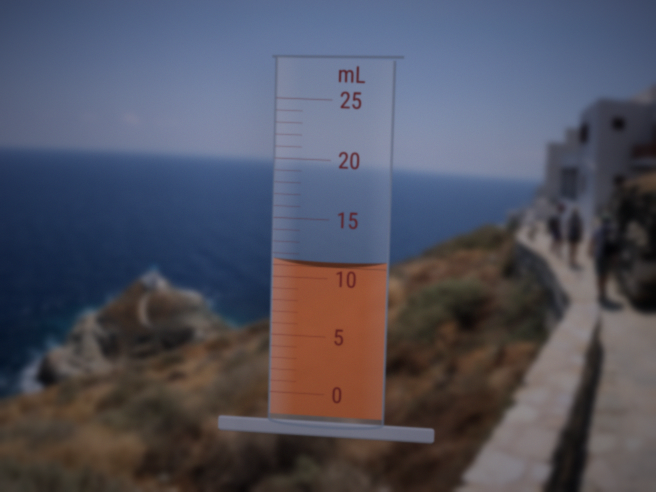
11 mL
